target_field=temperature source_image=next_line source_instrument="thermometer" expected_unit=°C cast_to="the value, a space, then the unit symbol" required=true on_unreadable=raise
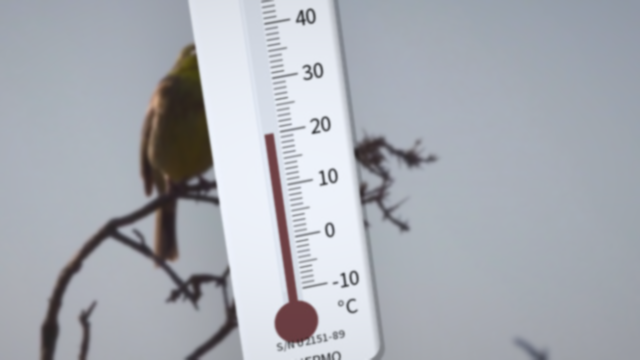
20 °C
